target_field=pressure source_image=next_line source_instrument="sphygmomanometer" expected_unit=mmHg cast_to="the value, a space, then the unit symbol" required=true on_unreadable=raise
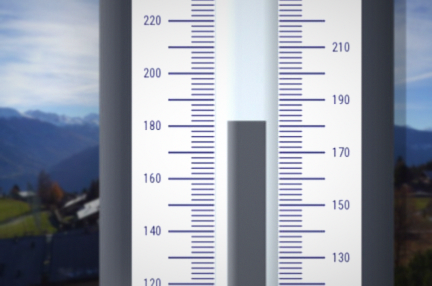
182 mmHg
